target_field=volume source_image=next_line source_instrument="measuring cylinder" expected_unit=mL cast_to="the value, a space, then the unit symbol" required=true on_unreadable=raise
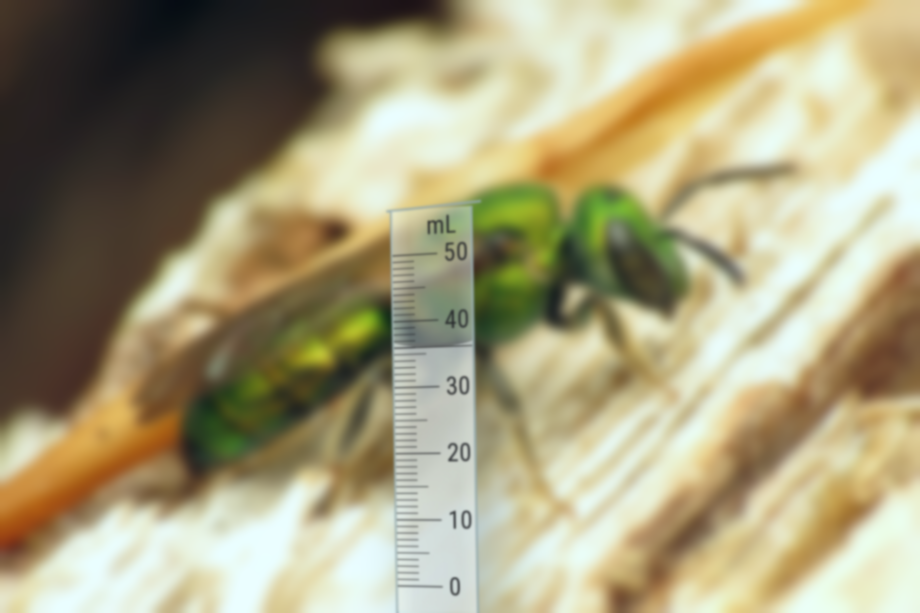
36 mL
